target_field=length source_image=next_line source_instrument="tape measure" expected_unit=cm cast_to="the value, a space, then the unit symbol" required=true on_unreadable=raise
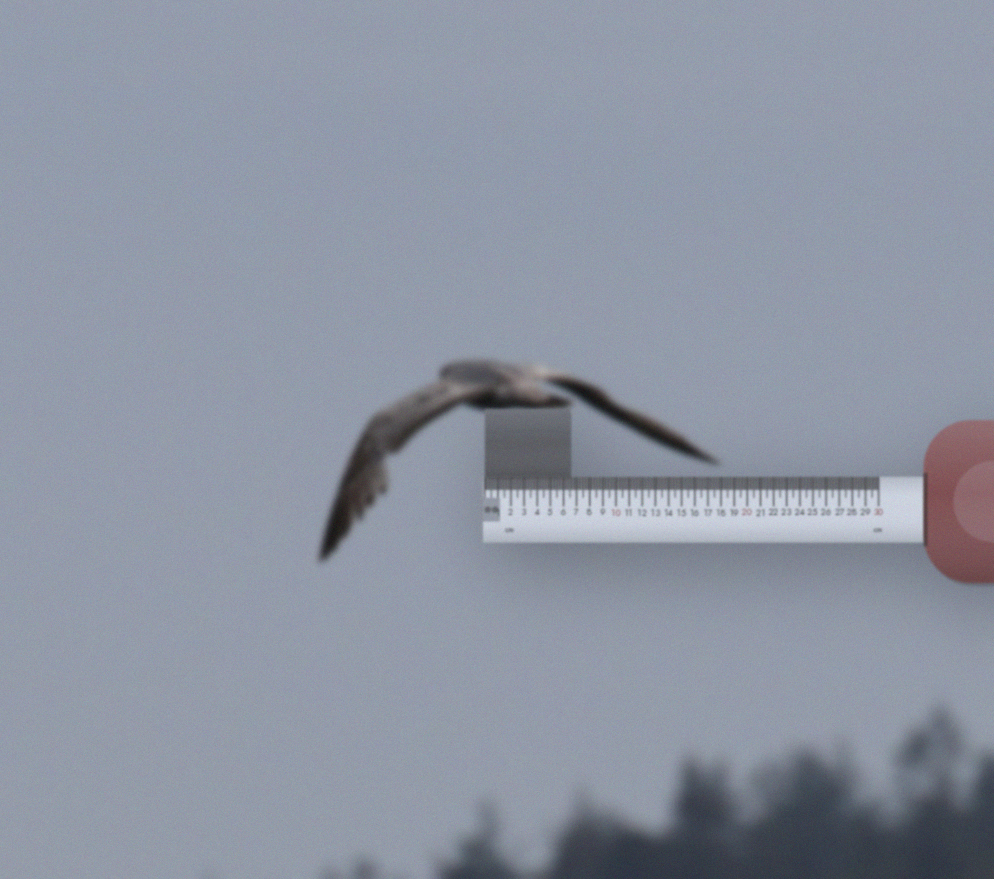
6.5 cm
